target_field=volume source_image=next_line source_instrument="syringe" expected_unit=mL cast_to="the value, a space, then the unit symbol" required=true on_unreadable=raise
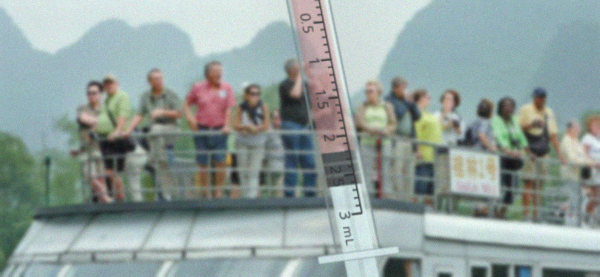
2.2 mL
